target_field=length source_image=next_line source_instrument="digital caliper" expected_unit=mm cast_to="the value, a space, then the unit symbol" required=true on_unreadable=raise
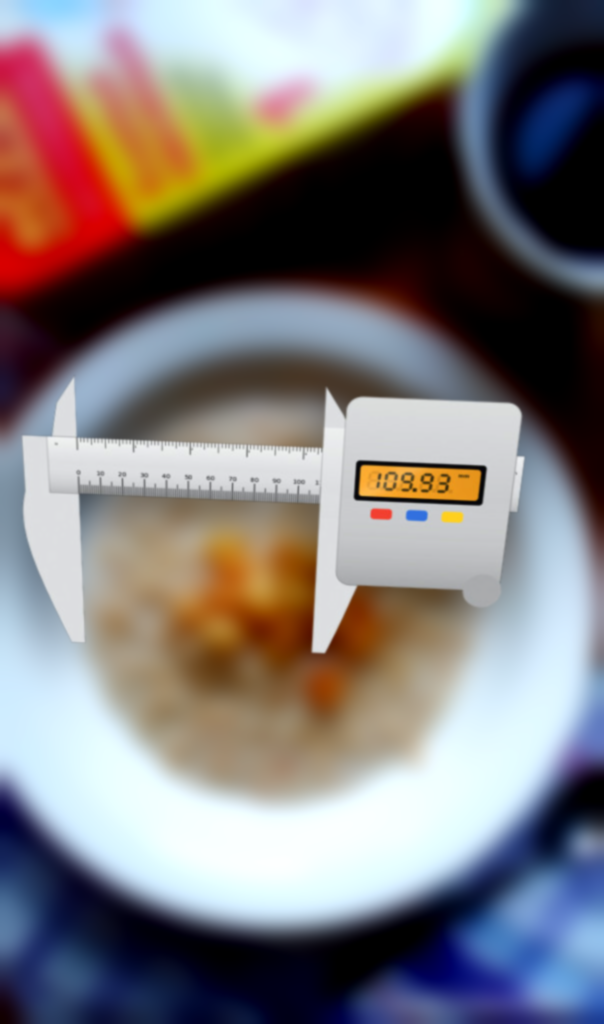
109.93 mm
